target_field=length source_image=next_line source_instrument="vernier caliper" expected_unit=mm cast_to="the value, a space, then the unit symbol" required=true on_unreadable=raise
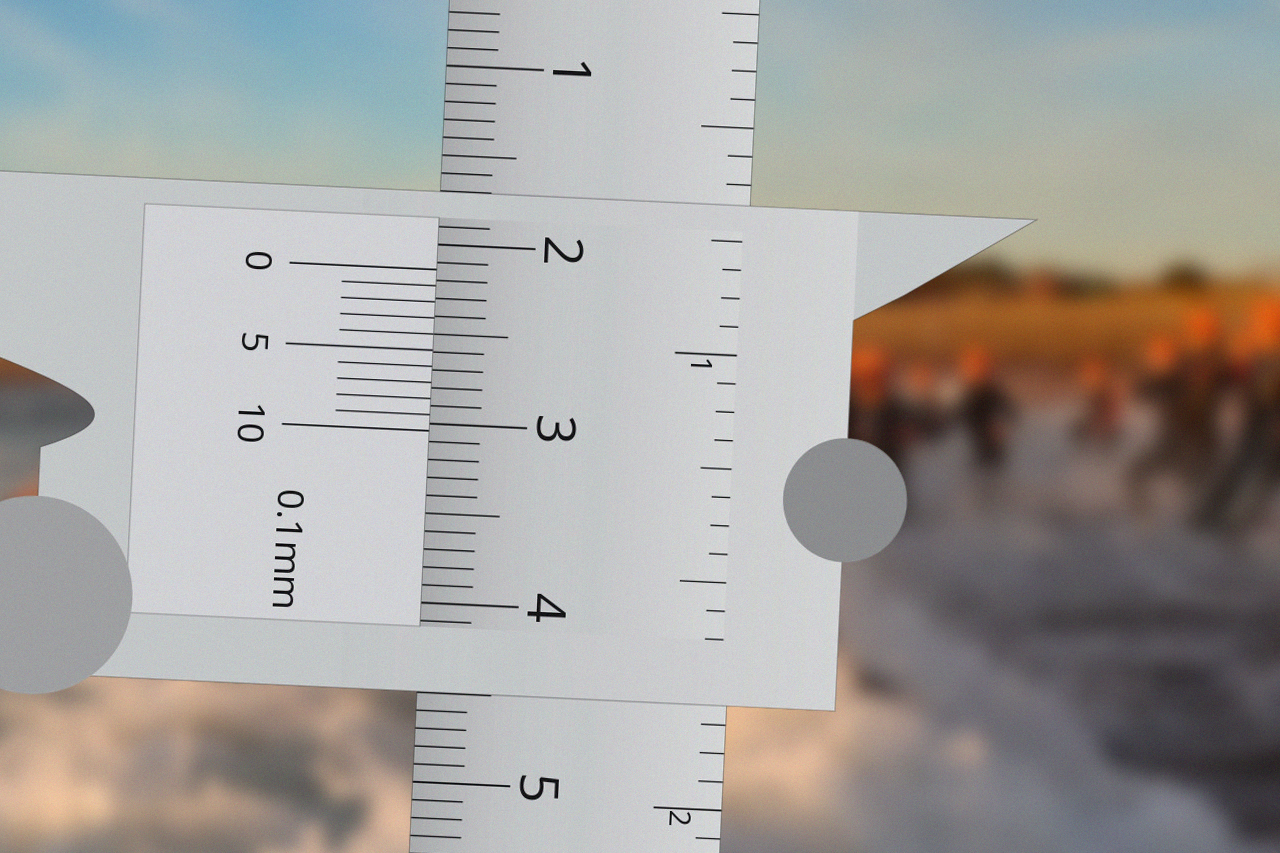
21.4 mm
